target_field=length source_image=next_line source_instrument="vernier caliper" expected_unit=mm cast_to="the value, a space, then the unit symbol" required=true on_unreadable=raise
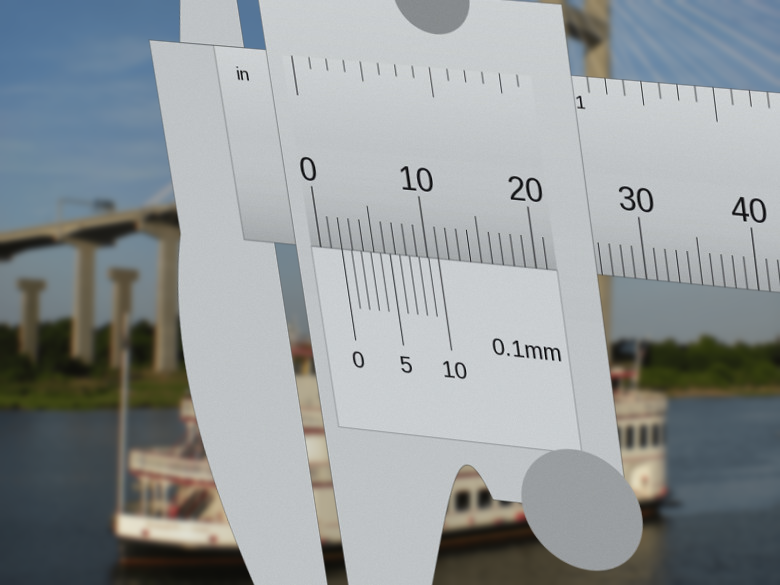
2.0 mm
